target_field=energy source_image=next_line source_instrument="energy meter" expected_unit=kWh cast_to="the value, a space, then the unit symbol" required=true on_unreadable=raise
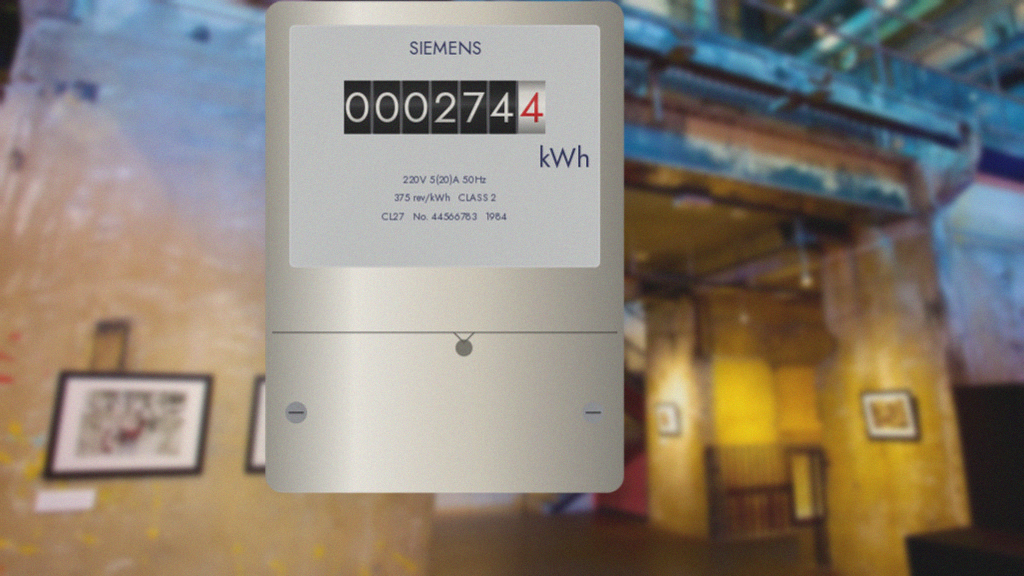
274.4 kWh
